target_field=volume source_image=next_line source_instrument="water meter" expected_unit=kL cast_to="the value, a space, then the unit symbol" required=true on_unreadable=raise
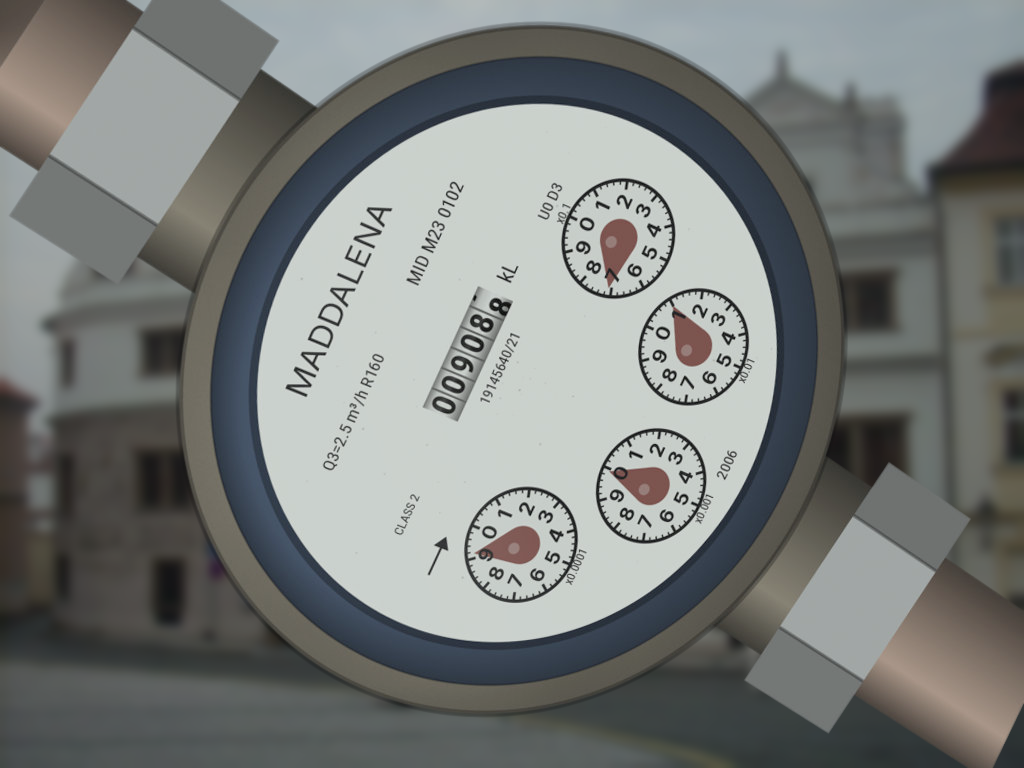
9087.7099 kL
